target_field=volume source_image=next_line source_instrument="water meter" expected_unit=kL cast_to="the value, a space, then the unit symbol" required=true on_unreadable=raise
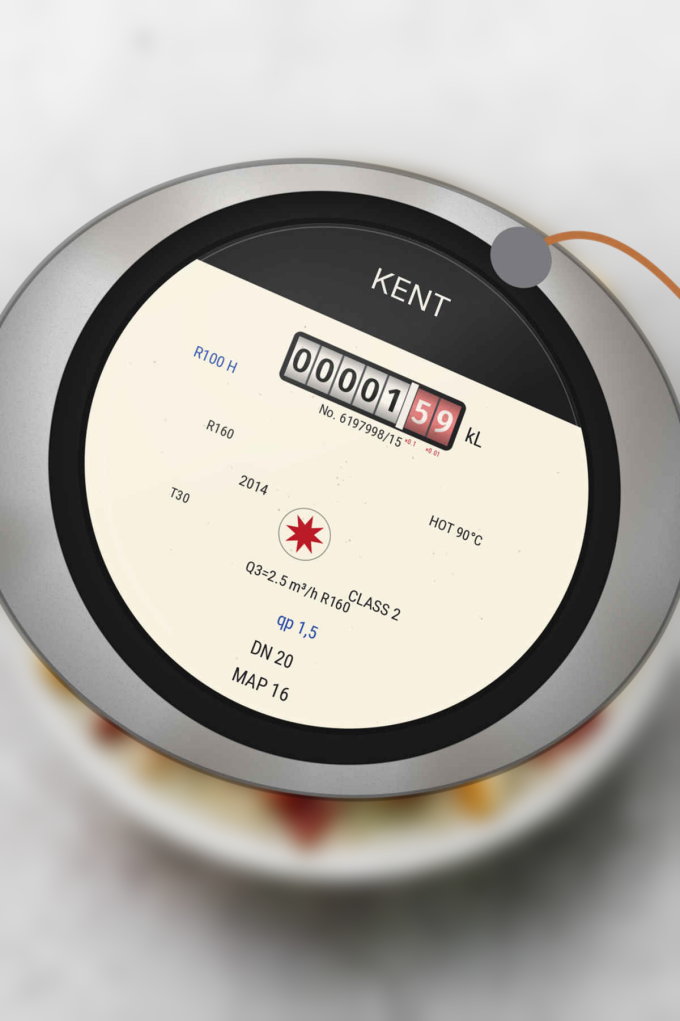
1.59 kL
